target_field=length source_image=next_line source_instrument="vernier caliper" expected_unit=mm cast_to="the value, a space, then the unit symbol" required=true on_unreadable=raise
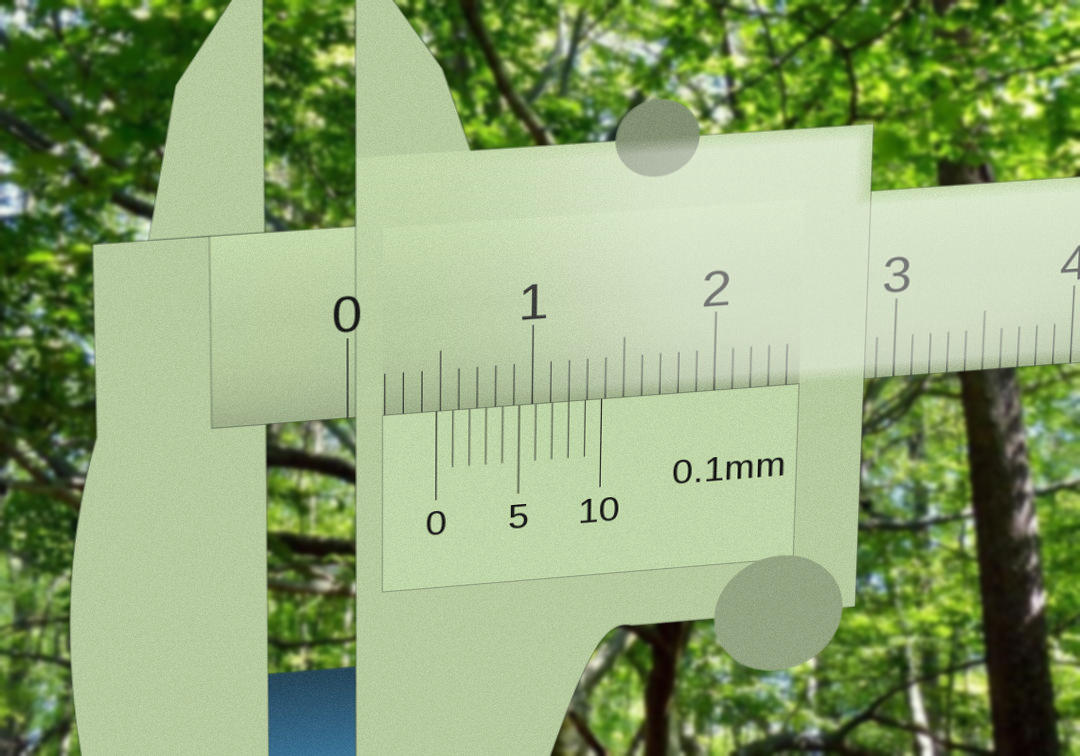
4.8 mm
